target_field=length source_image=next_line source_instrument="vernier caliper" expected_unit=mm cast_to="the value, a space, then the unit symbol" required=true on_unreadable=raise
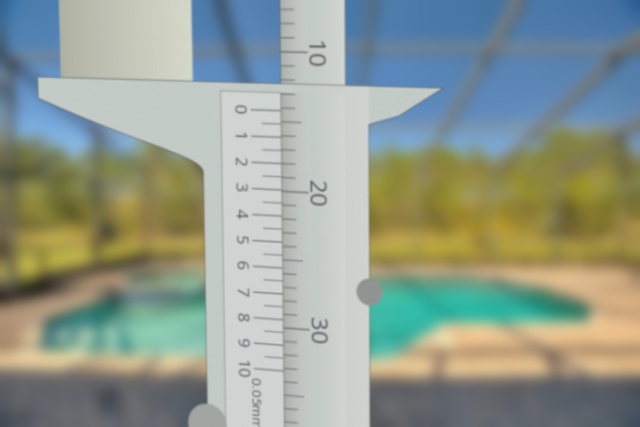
14.2 mm
